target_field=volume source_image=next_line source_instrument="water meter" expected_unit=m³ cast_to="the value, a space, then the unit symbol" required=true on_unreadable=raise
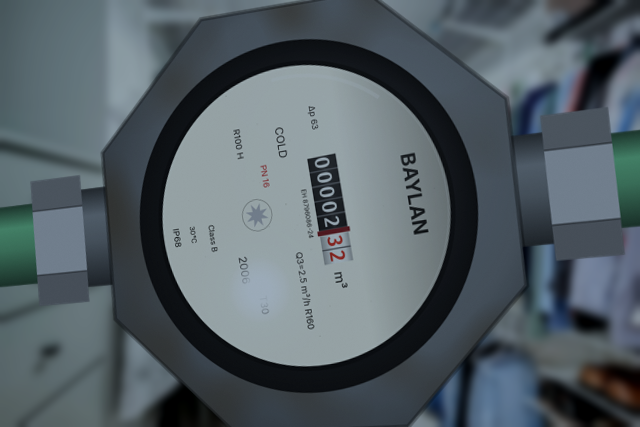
2.32 m³
